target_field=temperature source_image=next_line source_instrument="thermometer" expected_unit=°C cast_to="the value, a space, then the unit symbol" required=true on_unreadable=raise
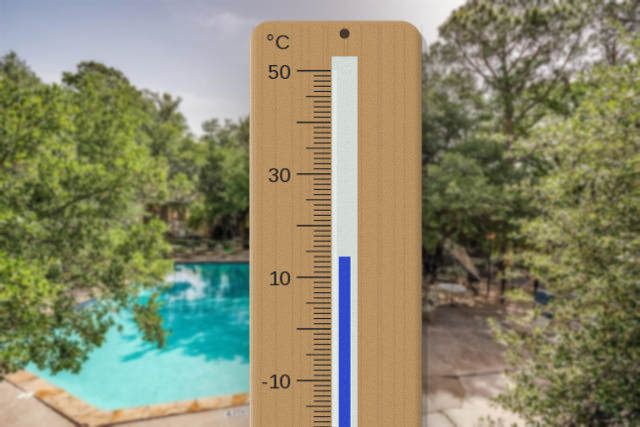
14 °C
